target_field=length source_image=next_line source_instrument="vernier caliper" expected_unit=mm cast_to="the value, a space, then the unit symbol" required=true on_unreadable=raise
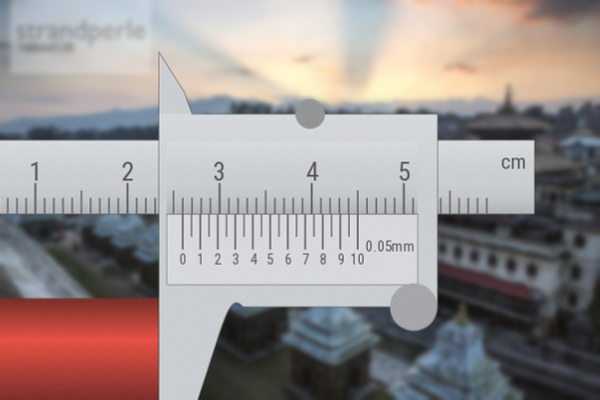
26.0 mm
